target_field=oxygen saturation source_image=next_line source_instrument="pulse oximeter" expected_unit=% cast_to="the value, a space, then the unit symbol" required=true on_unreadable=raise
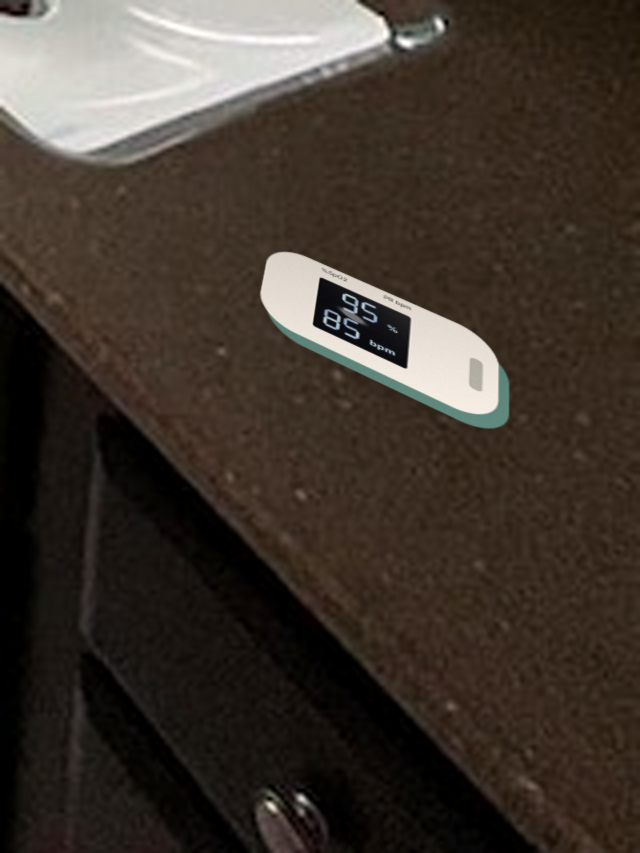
95 %
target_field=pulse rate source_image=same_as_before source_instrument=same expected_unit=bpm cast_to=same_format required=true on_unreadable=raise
85 bpm
